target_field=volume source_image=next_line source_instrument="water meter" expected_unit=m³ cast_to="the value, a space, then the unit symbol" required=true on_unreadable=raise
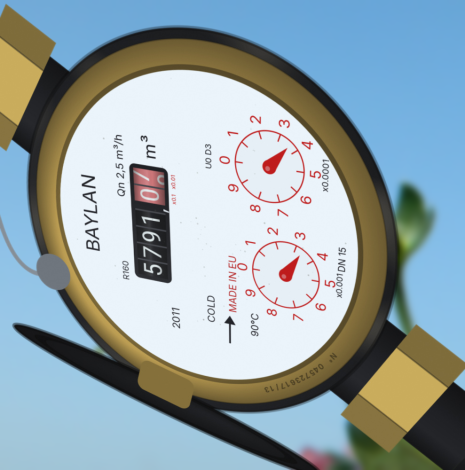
5791.0733 m³
